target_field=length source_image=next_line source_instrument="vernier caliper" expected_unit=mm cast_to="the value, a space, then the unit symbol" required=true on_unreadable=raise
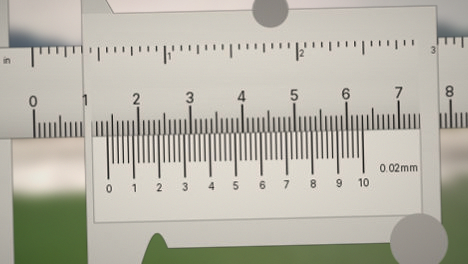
14.0 mm
